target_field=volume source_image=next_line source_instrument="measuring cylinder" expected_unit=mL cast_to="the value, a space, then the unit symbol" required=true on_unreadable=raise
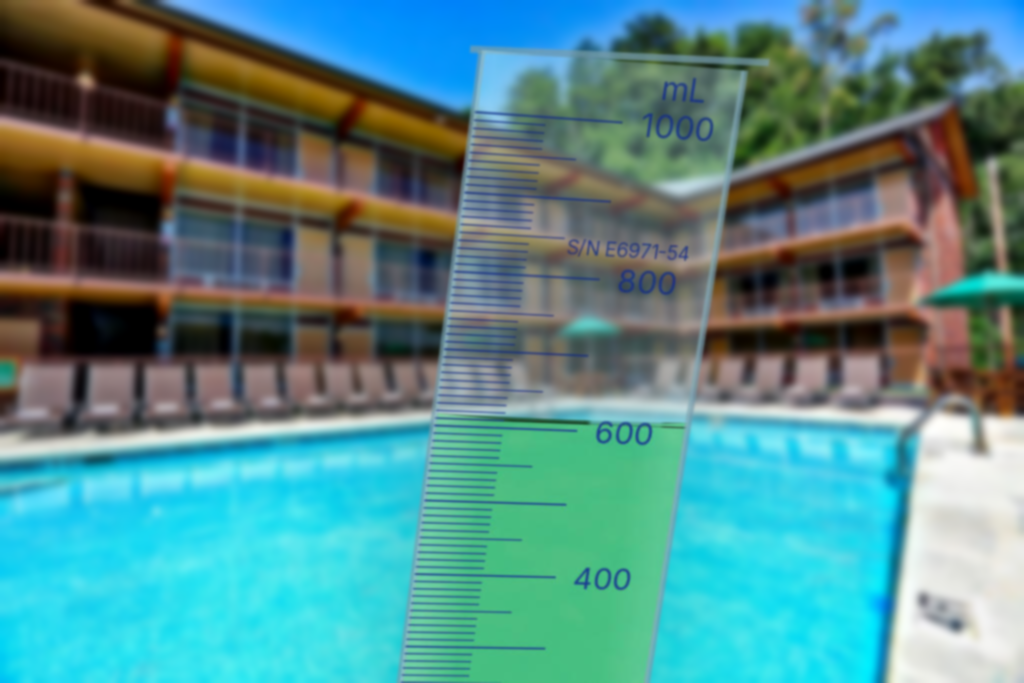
610 mL
